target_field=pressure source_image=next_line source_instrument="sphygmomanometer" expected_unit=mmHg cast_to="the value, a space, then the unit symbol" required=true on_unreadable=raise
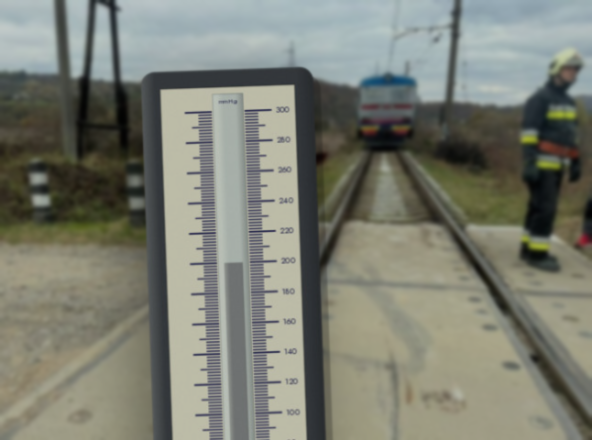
200 mmHg
